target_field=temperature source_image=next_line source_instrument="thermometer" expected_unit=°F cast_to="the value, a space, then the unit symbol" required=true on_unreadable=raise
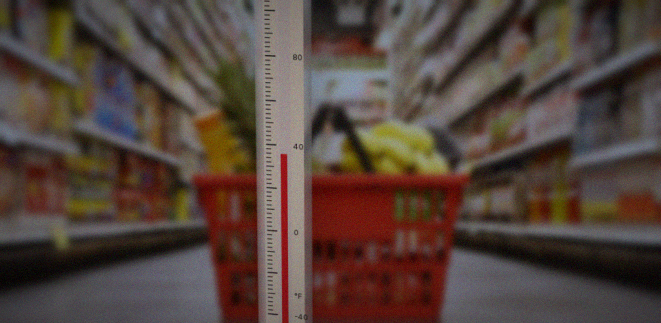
36 °F
